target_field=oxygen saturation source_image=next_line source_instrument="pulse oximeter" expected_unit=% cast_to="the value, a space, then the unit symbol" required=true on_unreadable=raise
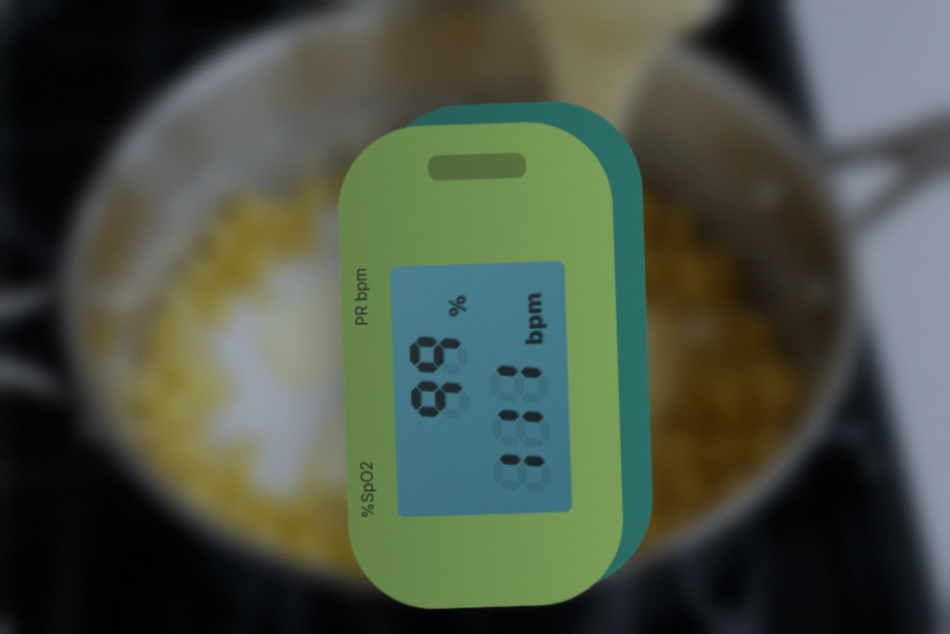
99 %
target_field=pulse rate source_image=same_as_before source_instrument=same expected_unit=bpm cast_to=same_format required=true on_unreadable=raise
111 bpm
